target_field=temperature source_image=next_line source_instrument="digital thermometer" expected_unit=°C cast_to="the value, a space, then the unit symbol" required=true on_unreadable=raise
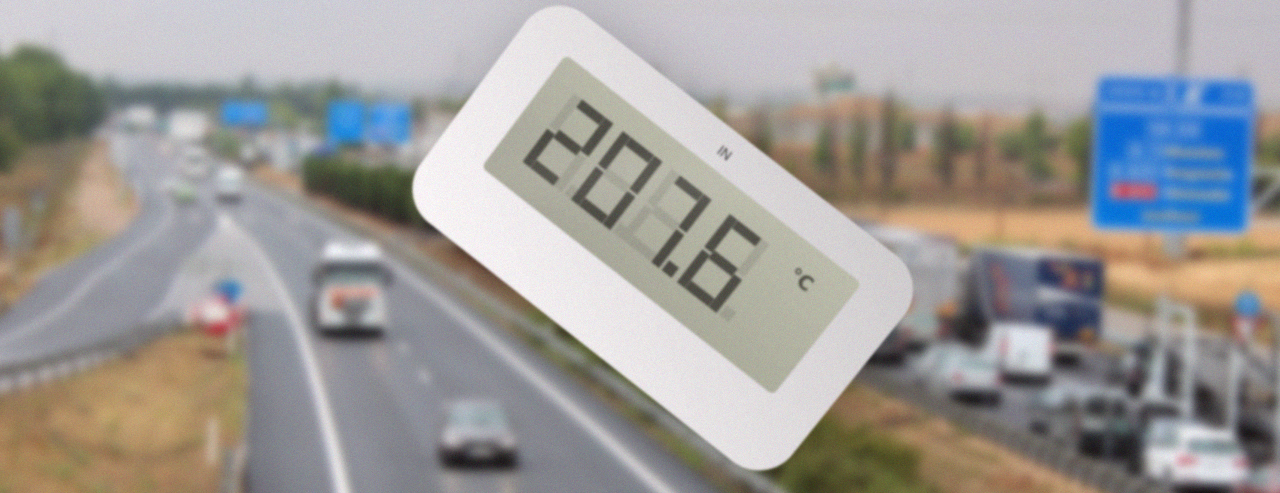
207.6 °C
